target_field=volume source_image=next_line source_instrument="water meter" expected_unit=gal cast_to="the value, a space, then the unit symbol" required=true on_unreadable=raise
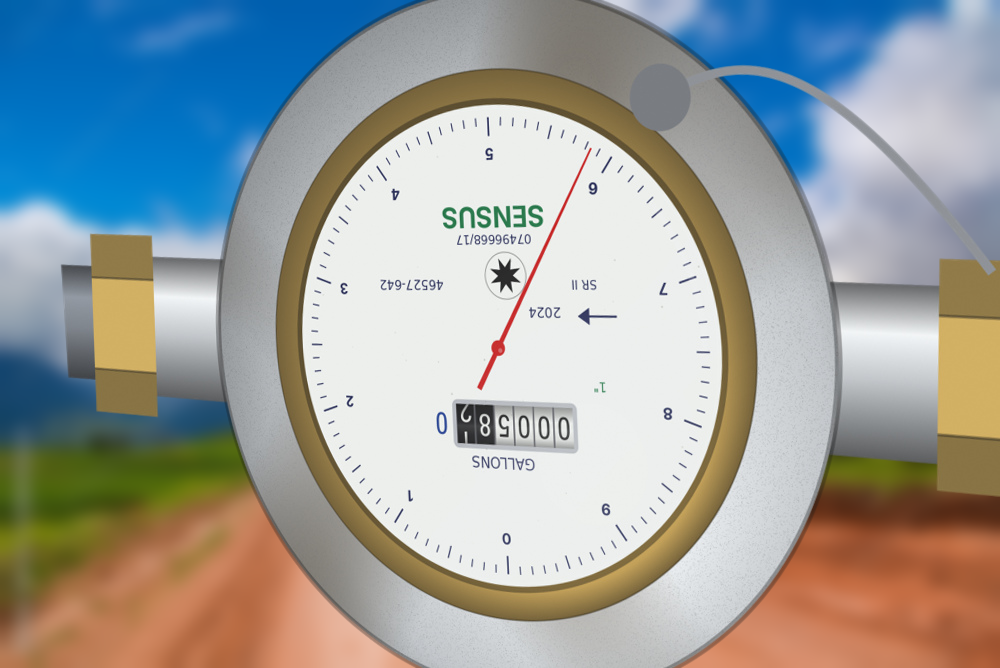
5815.8 gal
